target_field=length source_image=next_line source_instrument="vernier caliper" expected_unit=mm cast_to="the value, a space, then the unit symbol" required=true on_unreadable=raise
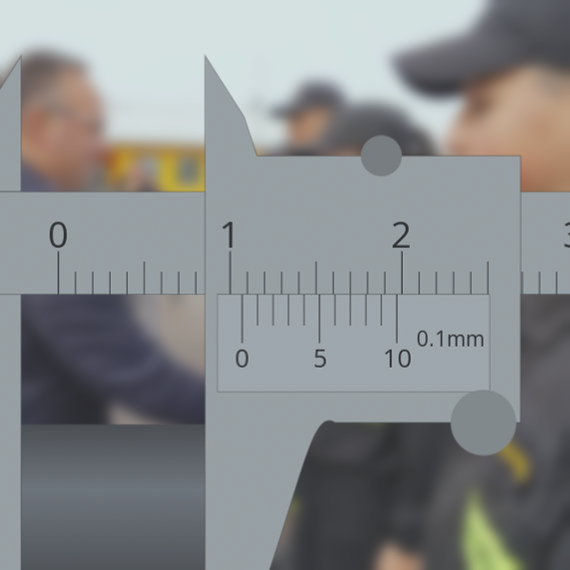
10.7 mm
